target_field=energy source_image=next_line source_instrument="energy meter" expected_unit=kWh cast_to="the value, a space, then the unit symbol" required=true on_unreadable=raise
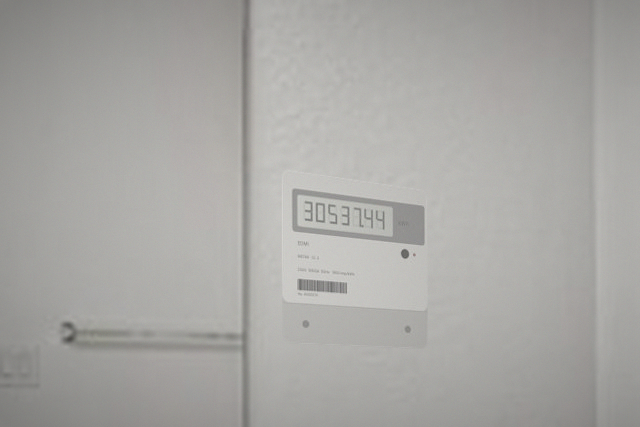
30537.44 kWh
